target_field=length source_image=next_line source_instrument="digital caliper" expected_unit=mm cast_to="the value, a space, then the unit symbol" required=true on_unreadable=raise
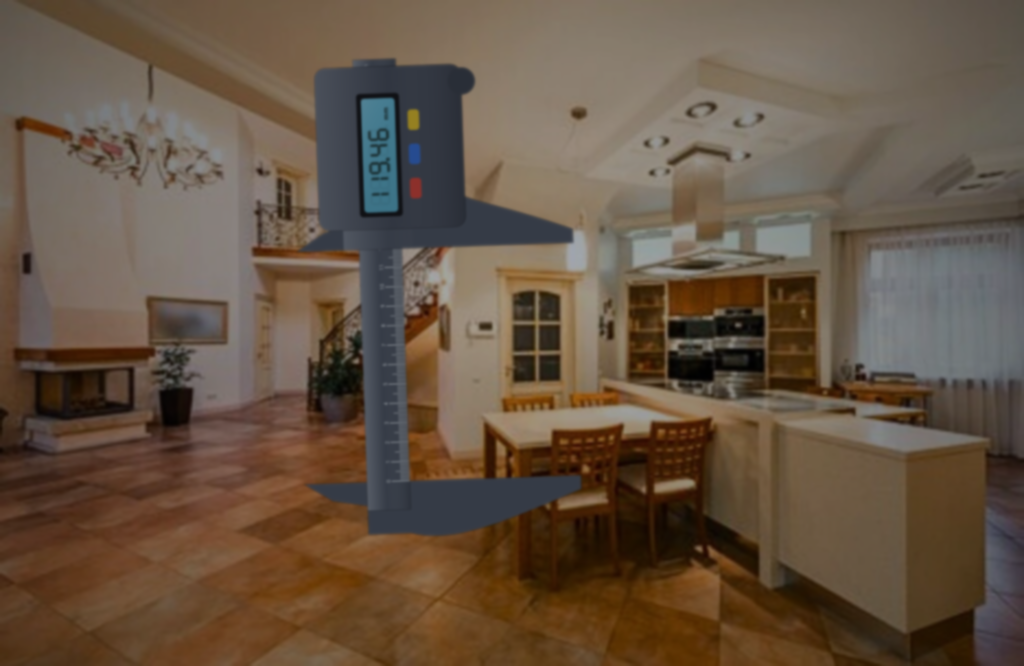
119.46 mm
